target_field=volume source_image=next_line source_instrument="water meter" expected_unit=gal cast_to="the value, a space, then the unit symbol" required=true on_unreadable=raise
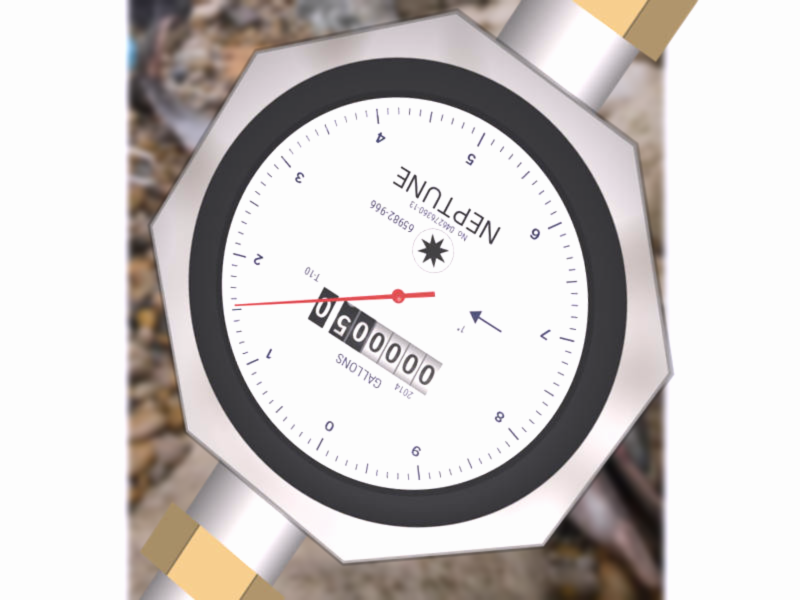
51.5 gal
